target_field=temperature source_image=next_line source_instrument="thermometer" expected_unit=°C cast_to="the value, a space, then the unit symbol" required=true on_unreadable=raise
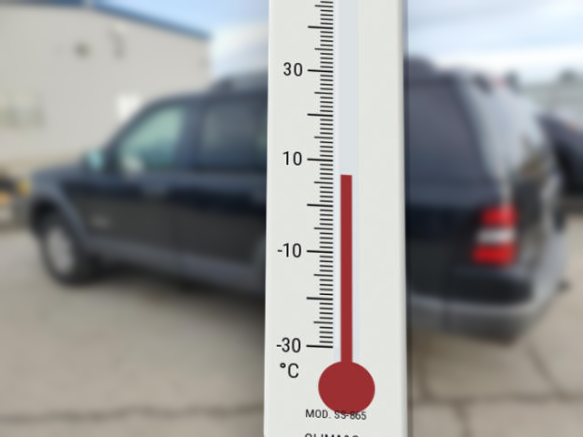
7 °C
